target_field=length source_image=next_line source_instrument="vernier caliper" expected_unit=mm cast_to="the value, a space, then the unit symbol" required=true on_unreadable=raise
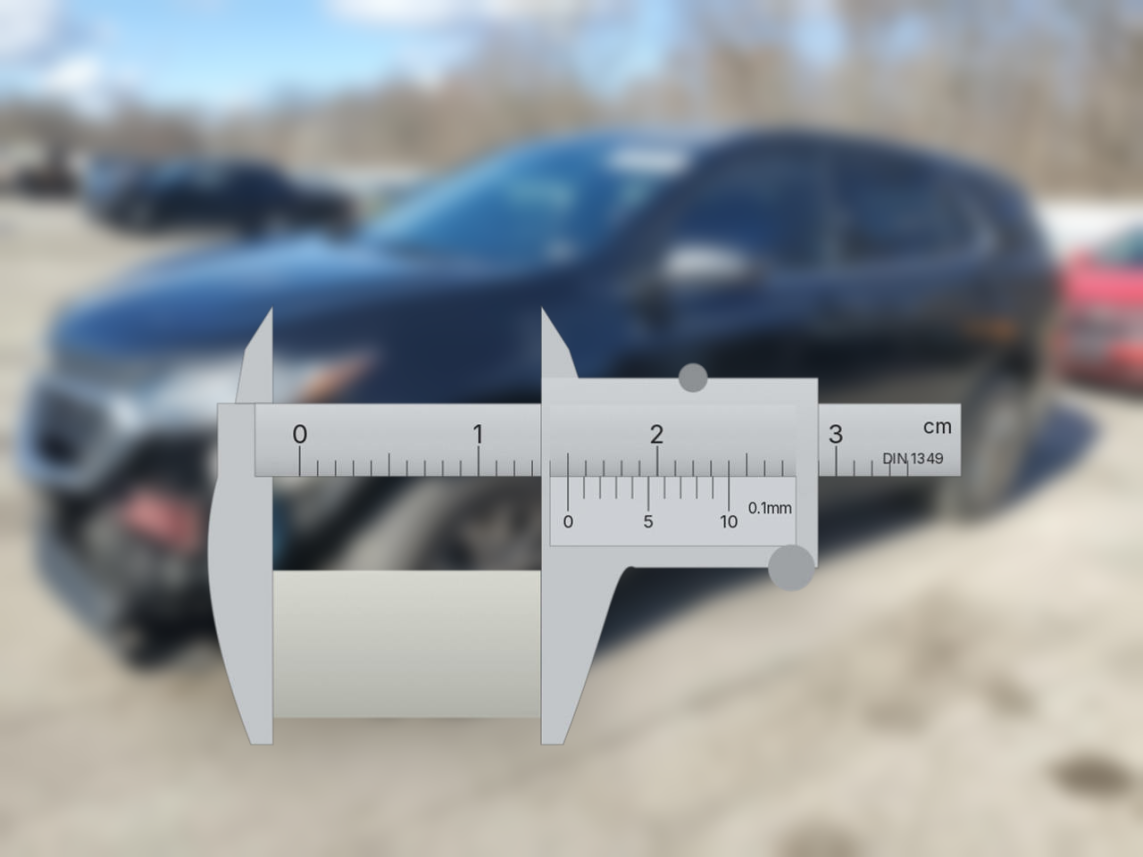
15.0 mm
